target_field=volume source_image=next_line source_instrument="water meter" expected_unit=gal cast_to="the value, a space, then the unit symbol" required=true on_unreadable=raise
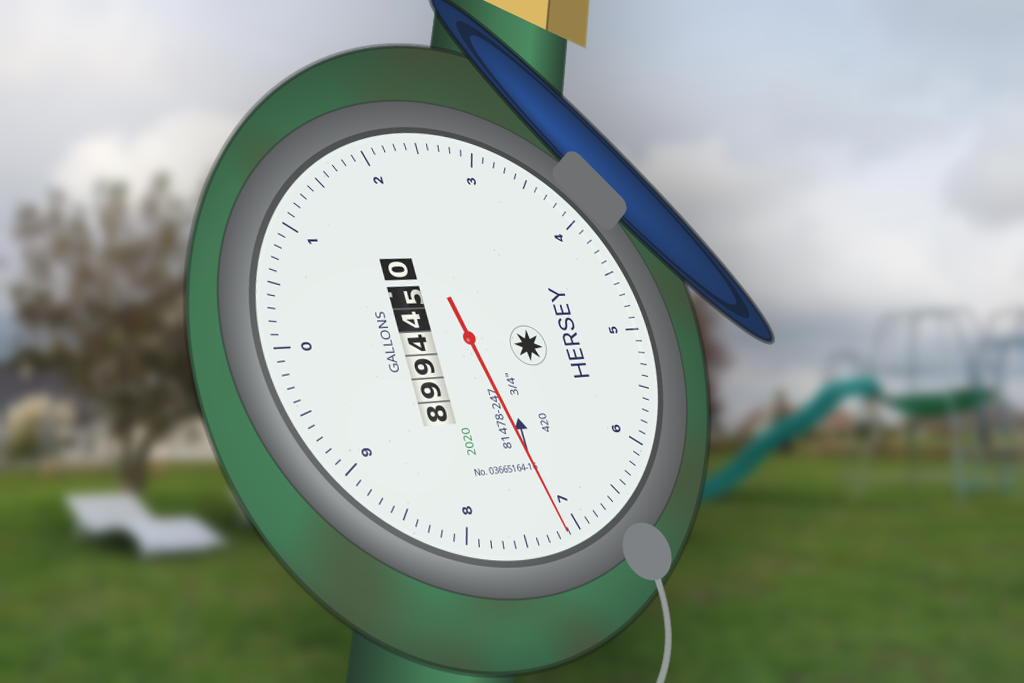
8994447.1 gal
